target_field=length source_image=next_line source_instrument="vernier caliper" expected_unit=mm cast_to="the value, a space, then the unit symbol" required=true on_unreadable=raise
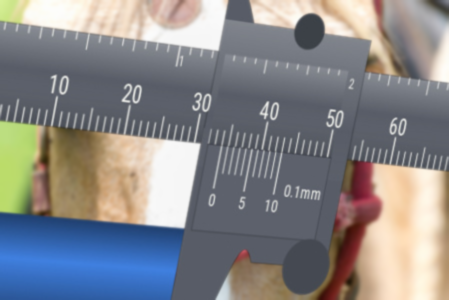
34.0 mm
